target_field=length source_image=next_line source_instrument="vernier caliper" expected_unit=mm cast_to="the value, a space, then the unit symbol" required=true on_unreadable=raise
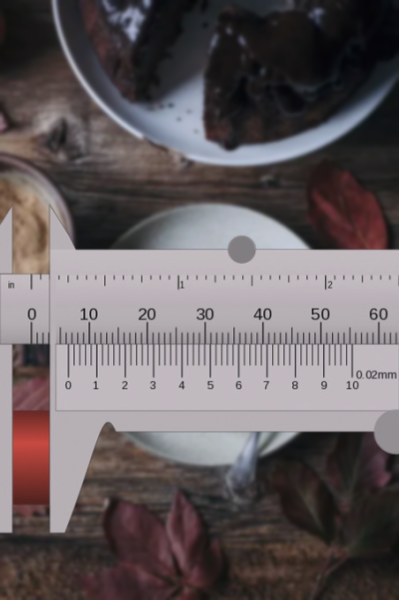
6.4 mm
